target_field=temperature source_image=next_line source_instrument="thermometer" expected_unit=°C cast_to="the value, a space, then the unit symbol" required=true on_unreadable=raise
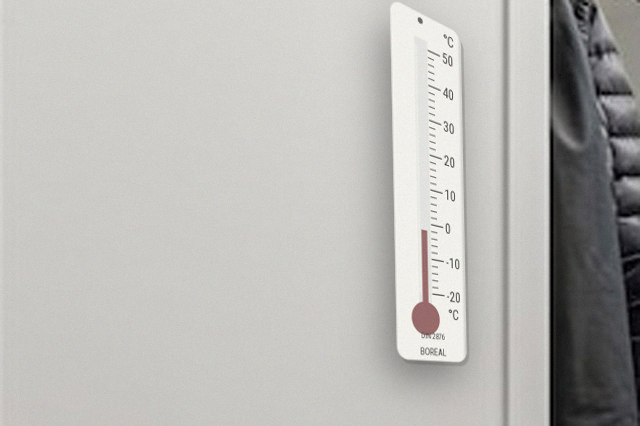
-2 °C
